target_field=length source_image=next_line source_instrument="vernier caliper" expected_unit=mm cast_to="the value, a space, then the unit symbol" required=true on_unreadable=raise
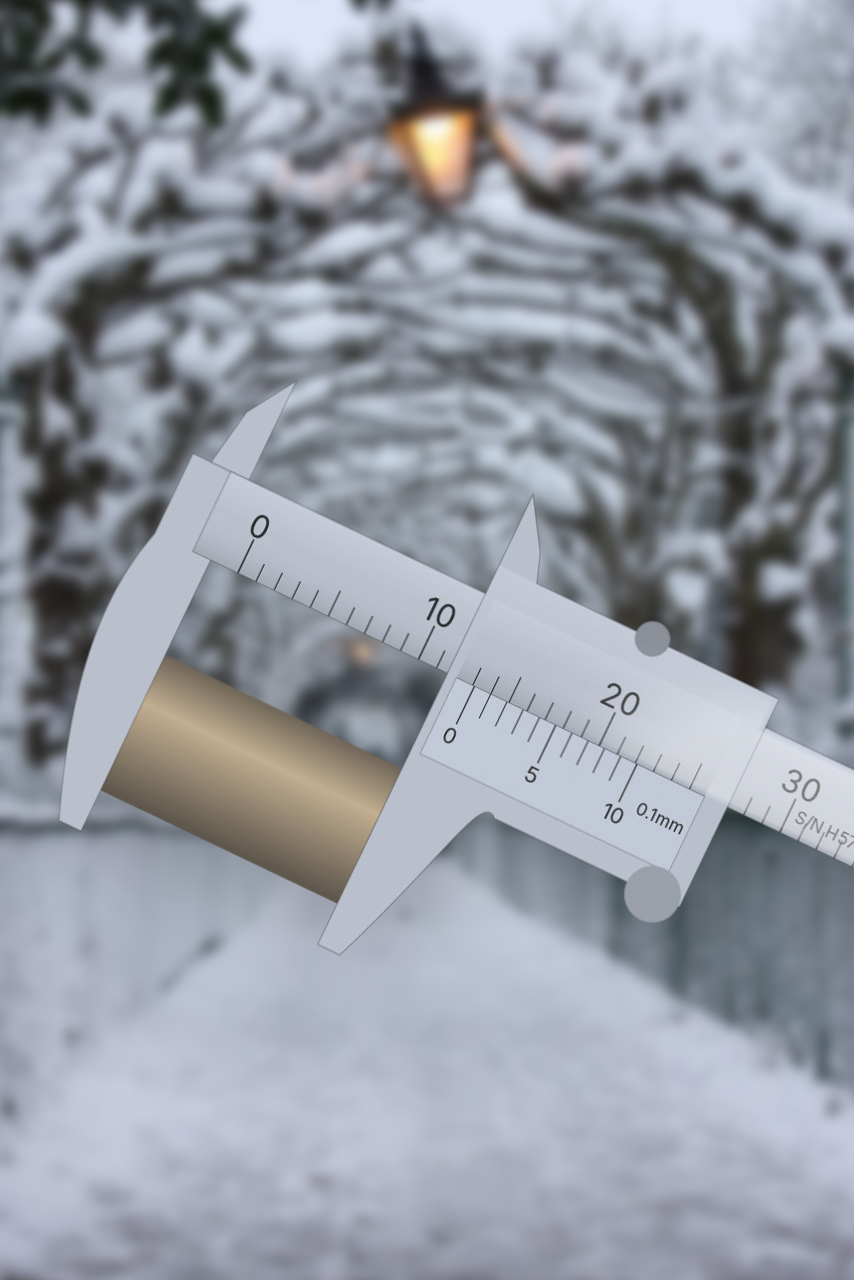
13.1 mm
